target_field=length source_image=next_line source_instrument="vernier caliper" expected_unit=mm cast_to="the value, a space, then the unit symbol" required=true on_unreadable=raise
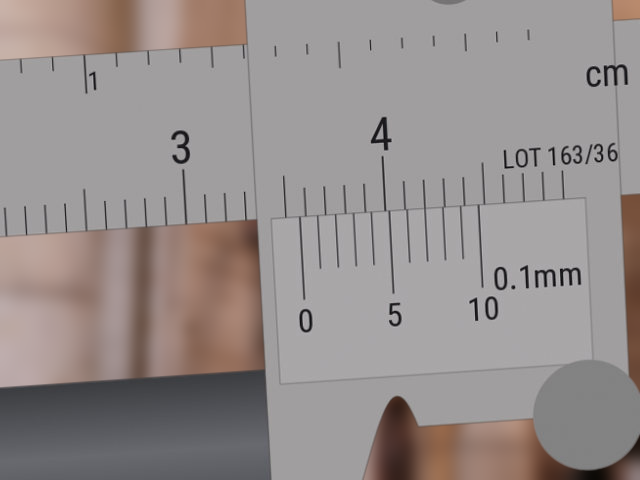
35.7 mm
